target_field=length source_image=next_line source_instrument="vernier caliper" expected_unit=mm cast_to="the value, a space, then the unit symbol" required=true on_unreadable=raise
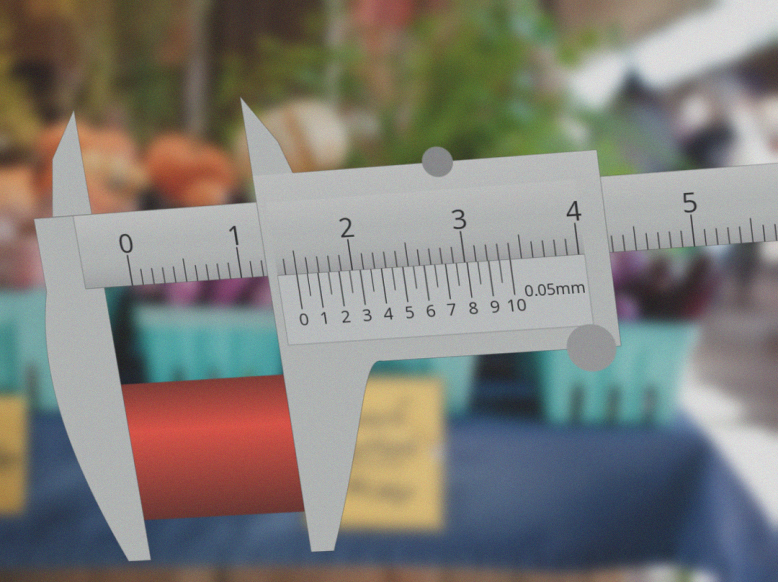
15.0 mm
